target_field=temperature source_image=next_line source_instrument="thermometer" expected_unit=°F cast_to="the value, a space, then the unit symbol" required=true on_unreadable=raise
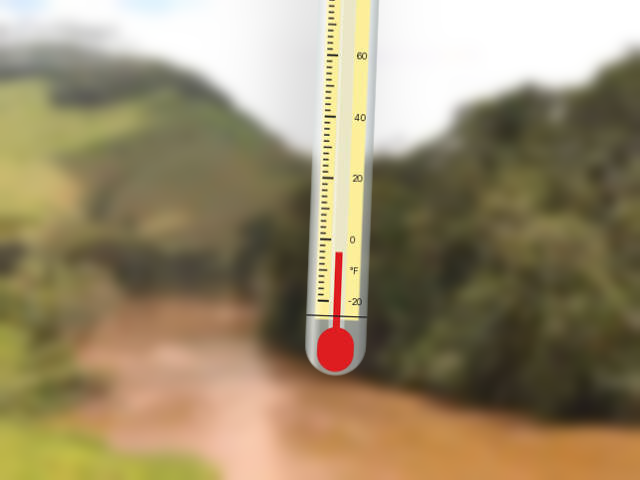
-4 °F
